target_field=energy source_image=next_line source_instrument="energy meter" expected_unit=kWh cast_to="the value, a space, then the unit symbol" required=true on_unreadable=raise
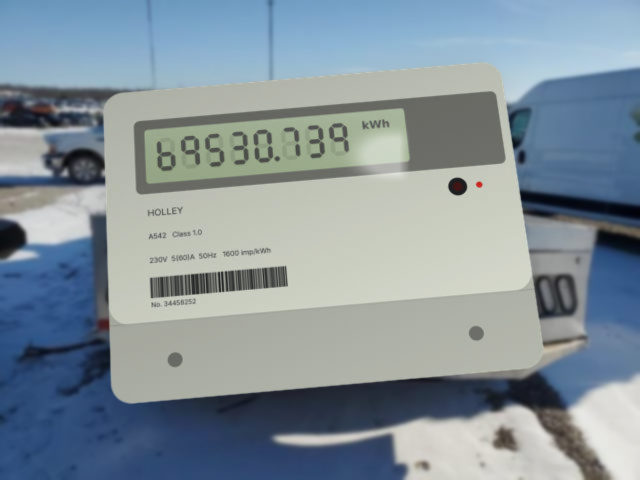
69530.739 kWh
